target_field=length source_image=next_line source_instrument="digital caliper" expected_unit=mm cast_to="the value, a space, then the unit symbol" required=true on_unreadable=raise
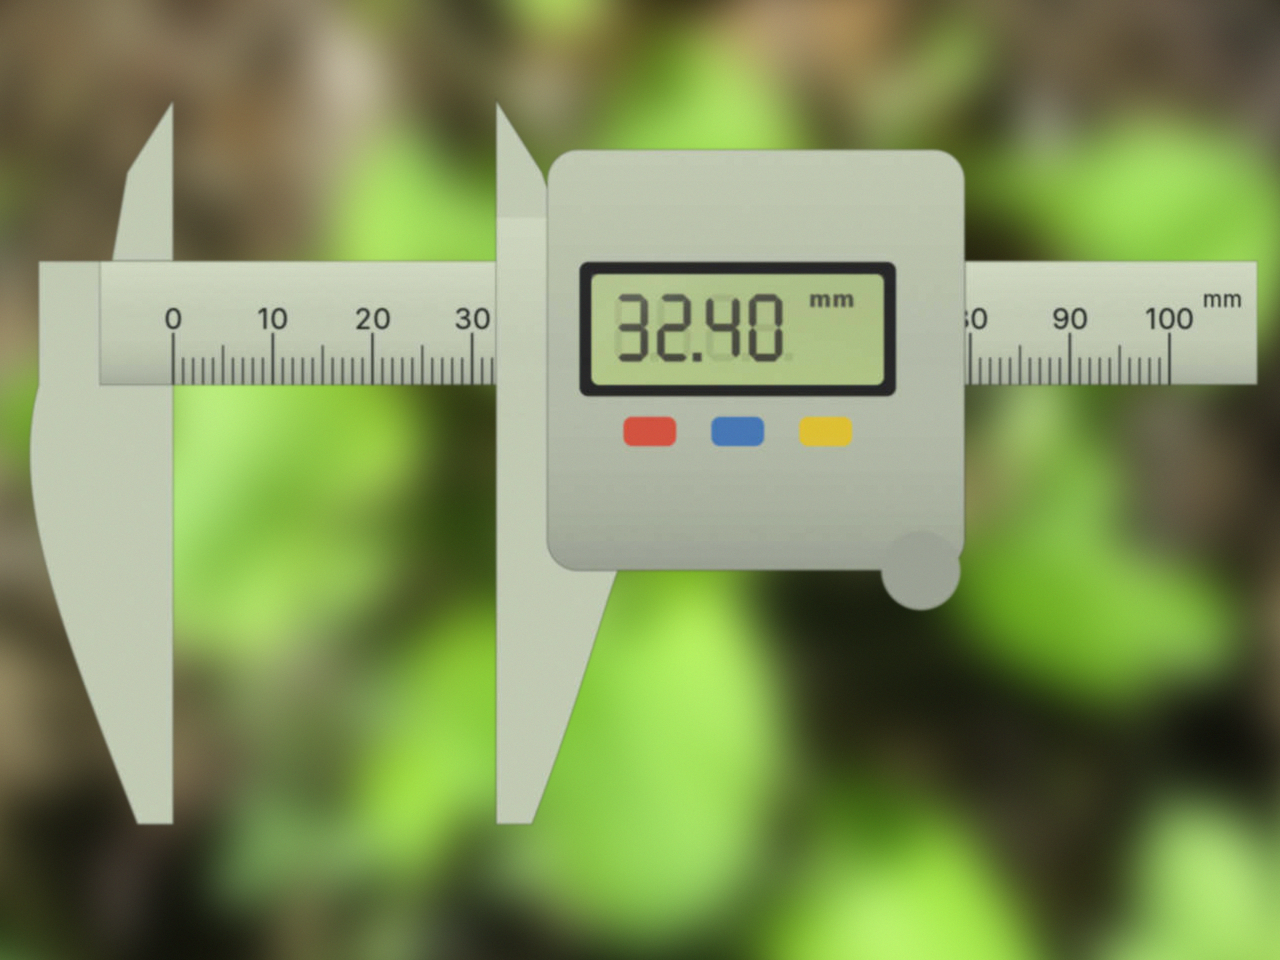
32.40 mm
